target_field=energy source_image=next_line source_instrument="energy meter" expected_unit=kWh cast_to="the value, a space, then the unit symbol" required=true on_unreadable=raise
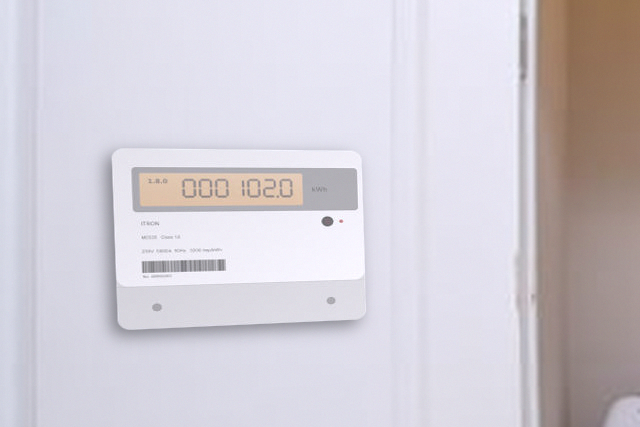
102.0 kWh
